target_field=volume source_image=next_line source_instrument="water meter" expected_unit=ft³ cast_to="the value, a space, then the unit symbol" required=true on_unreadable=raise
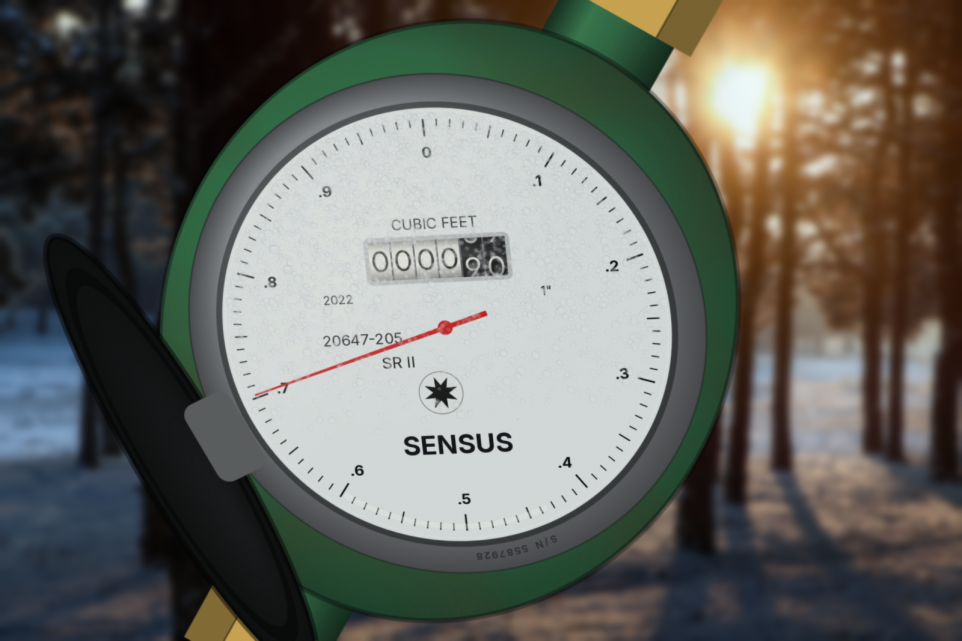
89.70 ft³
